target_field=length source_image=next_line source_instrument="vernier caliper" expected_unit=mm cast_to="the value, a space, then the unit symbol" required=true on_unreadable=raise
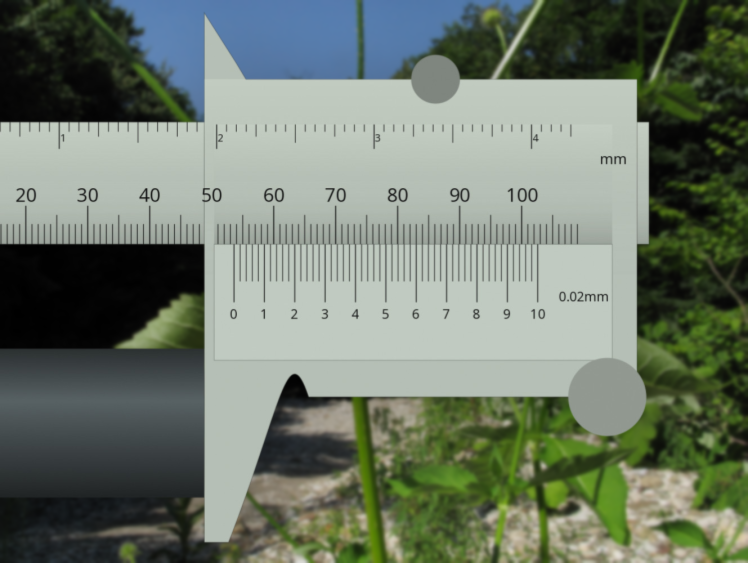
53.6 mm
